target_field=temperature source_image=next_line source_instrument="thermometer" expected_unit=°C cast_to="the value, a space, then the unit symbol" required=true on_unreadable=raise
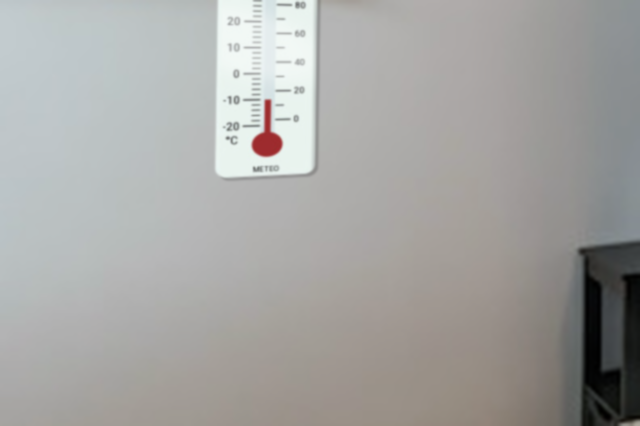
-10 °C
